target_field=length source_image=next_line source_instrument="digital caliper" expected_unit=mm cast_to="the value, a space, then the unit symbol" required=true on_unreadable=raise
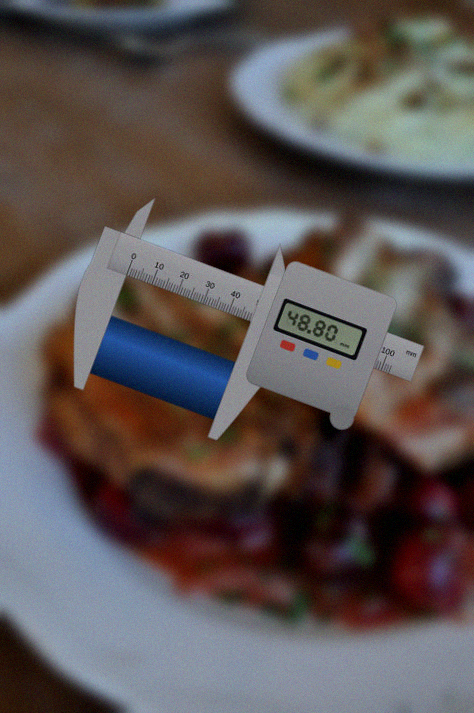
48.80 mm
